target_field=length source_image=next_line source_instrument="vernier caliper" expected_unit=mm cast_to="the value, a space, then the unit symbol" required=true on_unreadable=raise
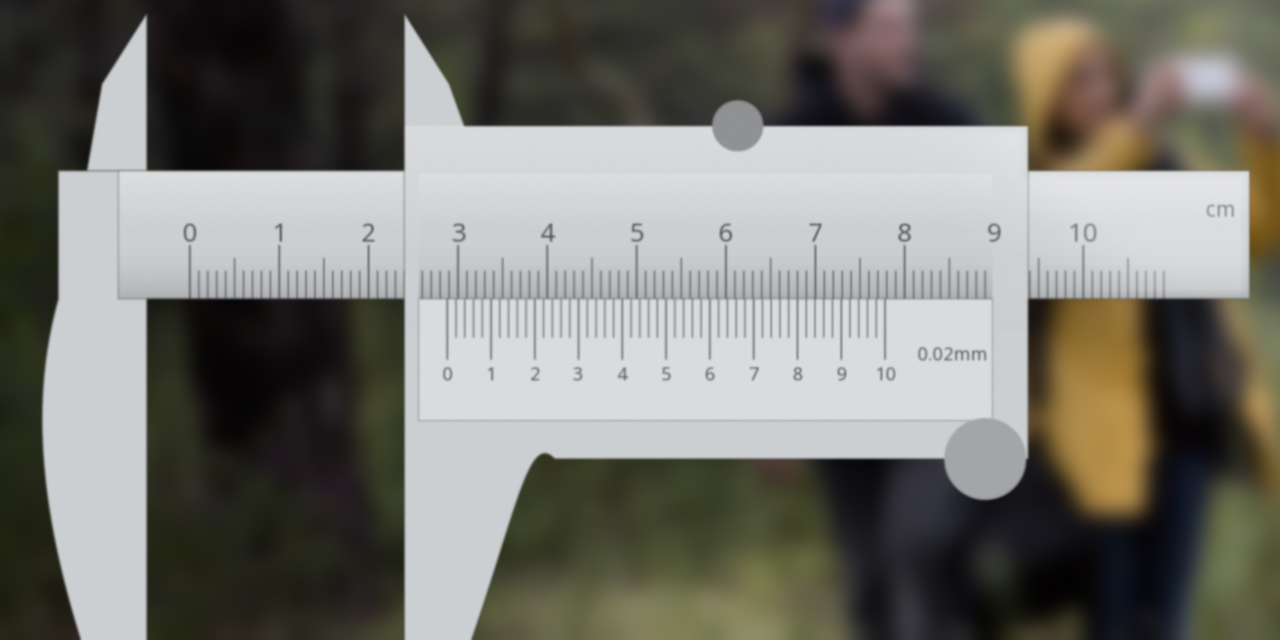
28.8 mm
